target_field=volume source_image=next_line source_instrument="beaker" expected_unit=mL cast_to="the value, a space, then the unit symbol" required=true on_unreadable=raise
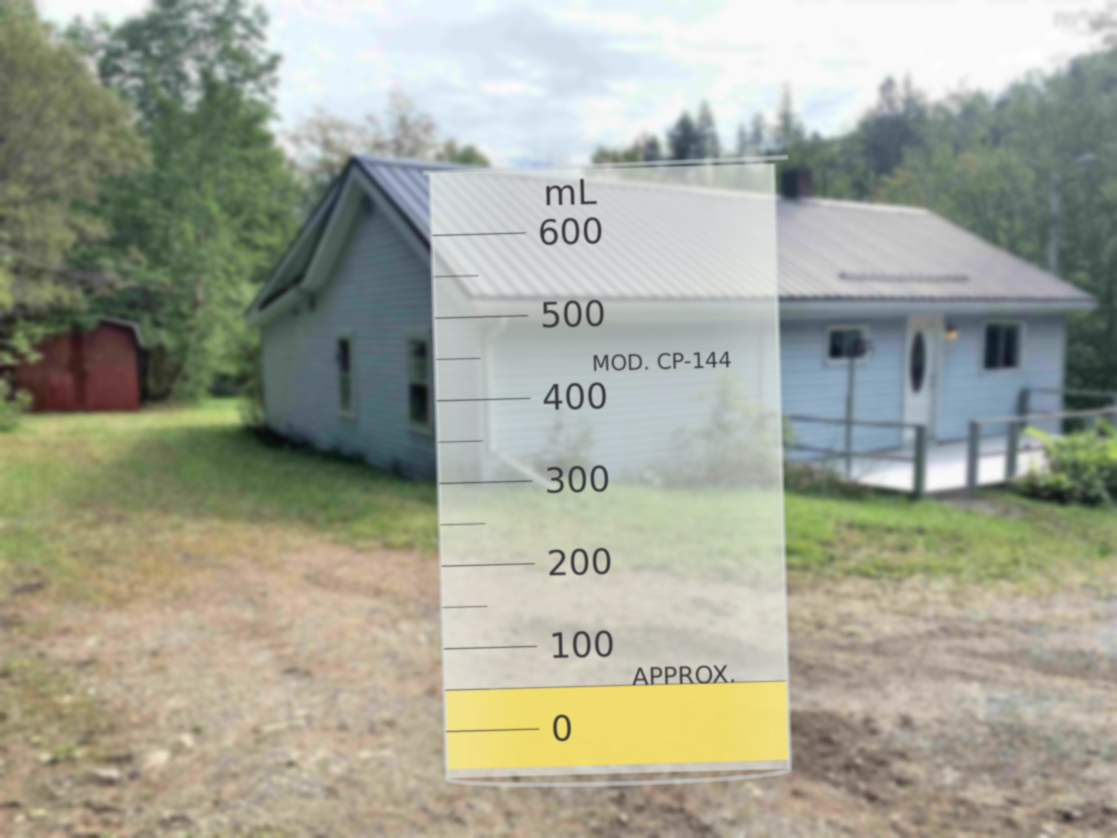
50 mL
